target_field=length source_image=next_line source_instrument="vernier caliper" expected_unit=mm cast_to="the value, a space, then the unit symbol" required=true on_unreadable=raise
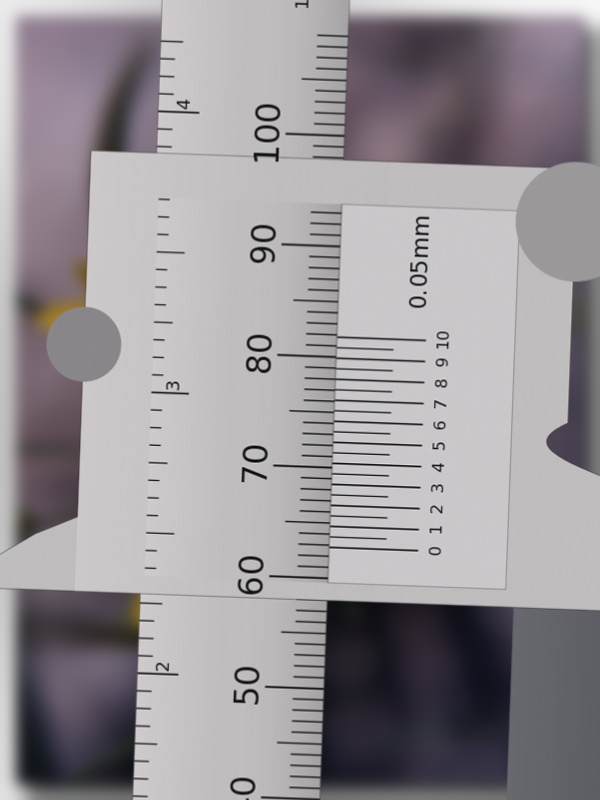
62.8 mm
